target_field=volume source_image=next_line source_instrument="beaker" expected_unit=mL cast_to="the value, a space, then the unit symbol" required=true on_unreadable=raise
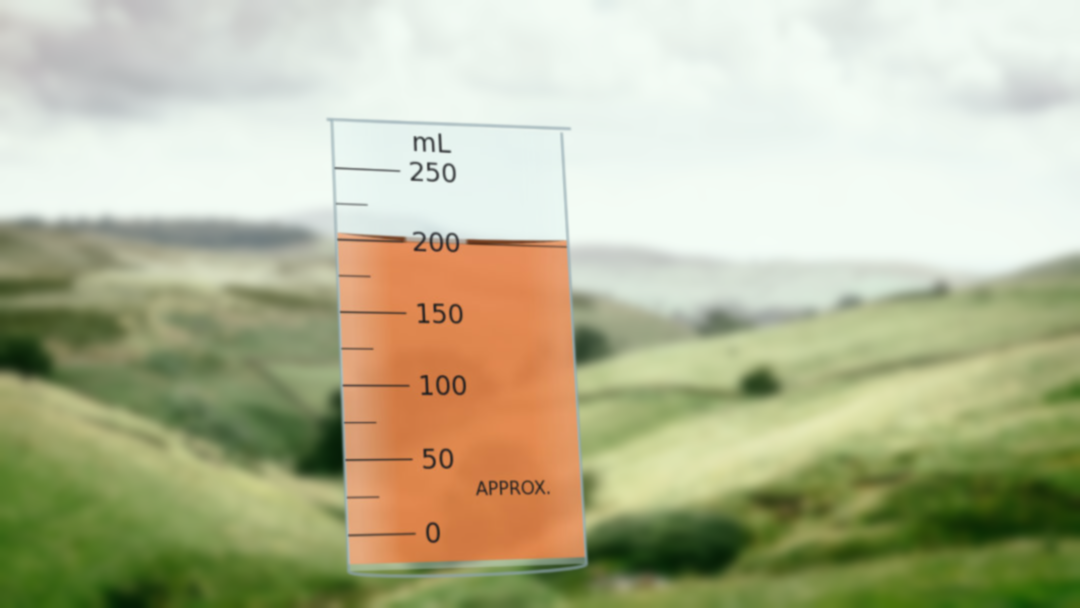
200 mL
